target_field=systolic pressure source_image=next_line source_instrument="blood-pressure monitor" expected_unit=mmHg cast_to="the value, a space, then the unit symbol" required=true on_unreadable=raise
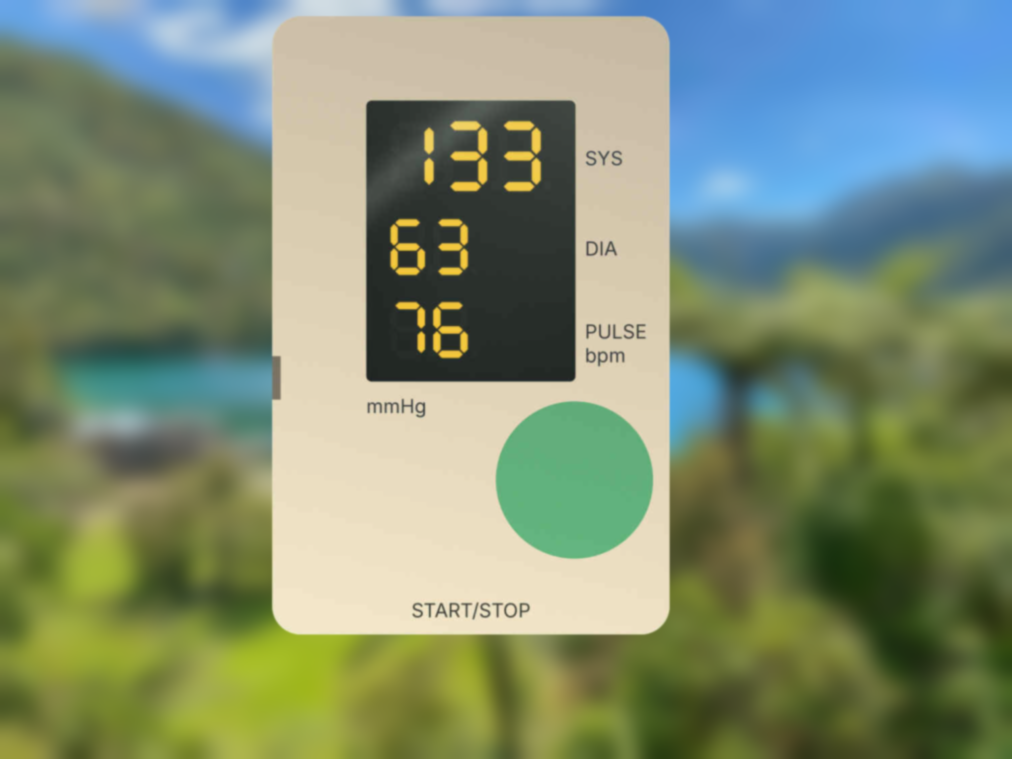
133 mmHg
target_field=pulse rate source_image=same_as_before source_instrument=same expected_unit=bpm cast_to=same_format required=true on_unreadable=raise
76 bpm
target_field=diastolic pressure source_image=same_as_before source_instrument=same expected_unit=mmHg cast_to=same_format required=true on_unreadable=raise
63 mmHg
